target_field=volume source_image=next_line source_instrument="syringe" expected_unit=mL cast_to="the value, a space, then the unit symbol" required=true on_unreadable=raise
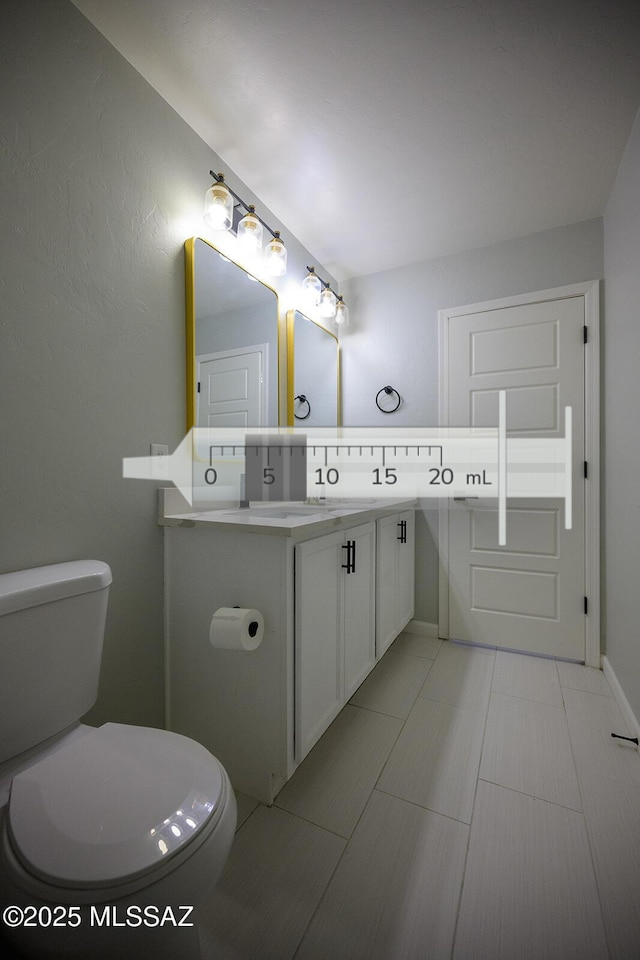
3 mL
